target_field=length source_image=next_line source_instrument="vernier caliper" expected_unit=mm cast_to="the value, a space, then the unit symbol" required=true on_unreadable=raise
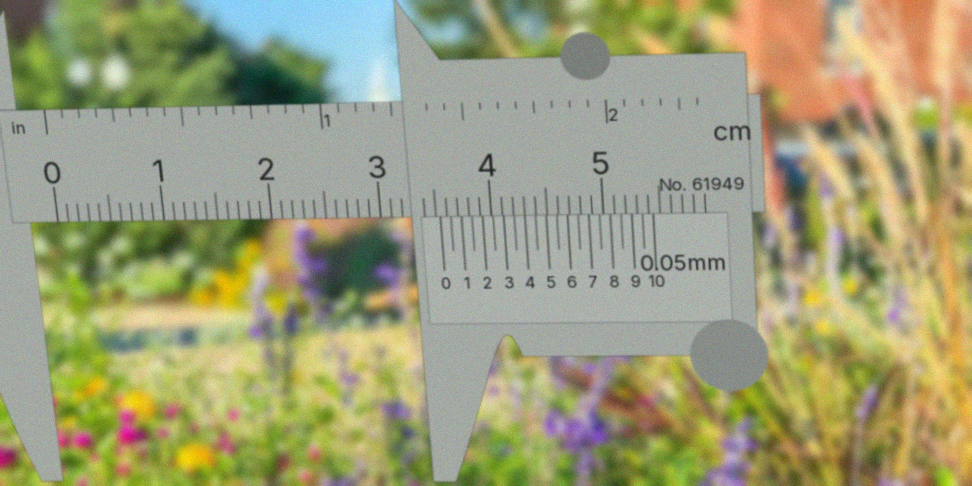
35.4 mm
